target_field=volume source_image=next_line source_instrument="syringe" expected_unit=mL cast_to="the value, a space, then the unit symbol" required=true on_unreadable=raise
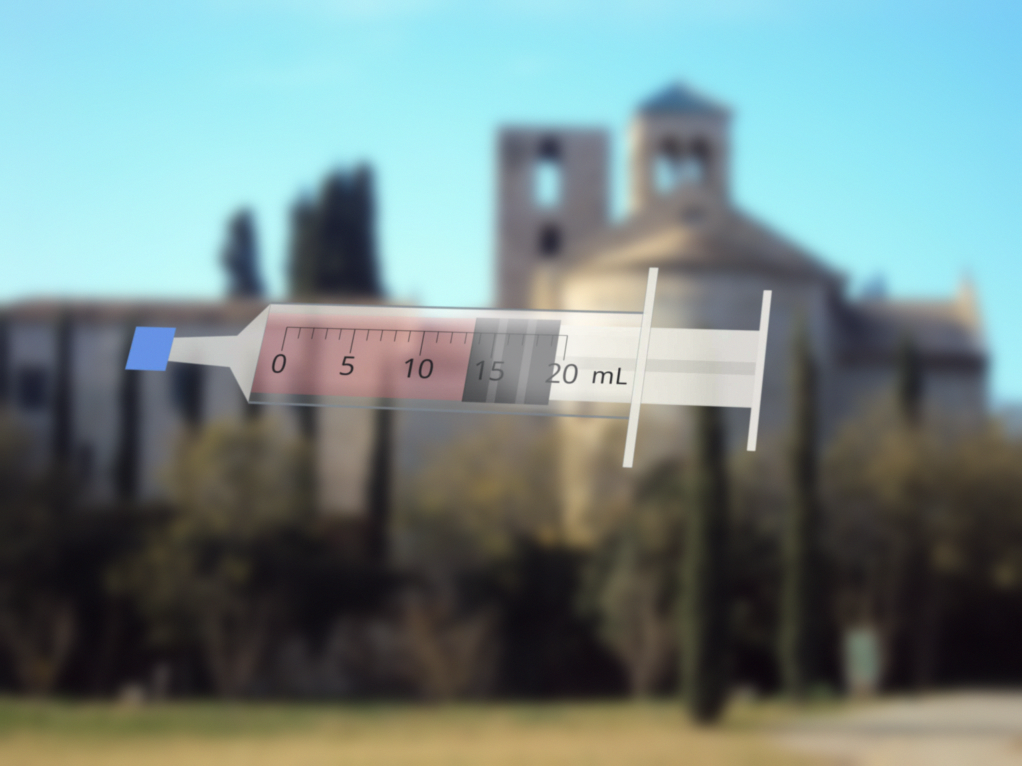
13.5 mL
